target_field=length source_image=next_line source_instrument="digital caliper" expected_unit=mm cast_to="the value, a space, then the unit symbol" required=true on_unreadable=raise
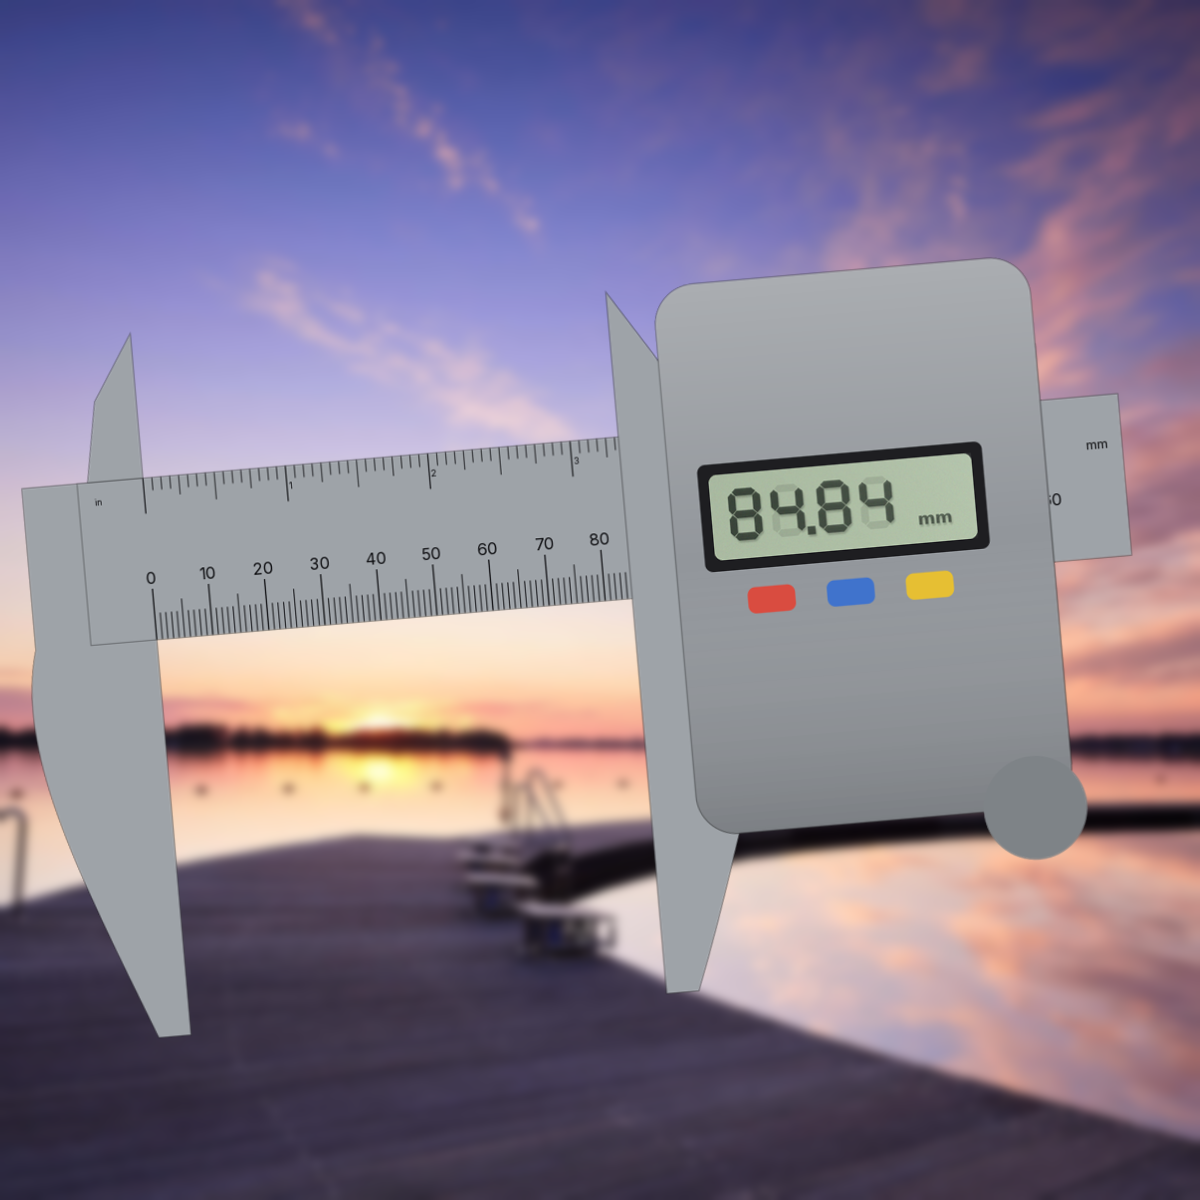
84.84 mm
